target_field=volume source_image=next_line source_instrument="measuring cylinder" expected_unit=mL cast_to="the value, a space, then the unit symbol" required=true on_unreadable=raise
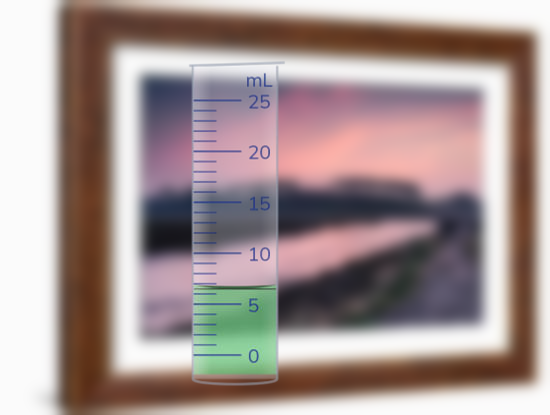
6.5 mL
